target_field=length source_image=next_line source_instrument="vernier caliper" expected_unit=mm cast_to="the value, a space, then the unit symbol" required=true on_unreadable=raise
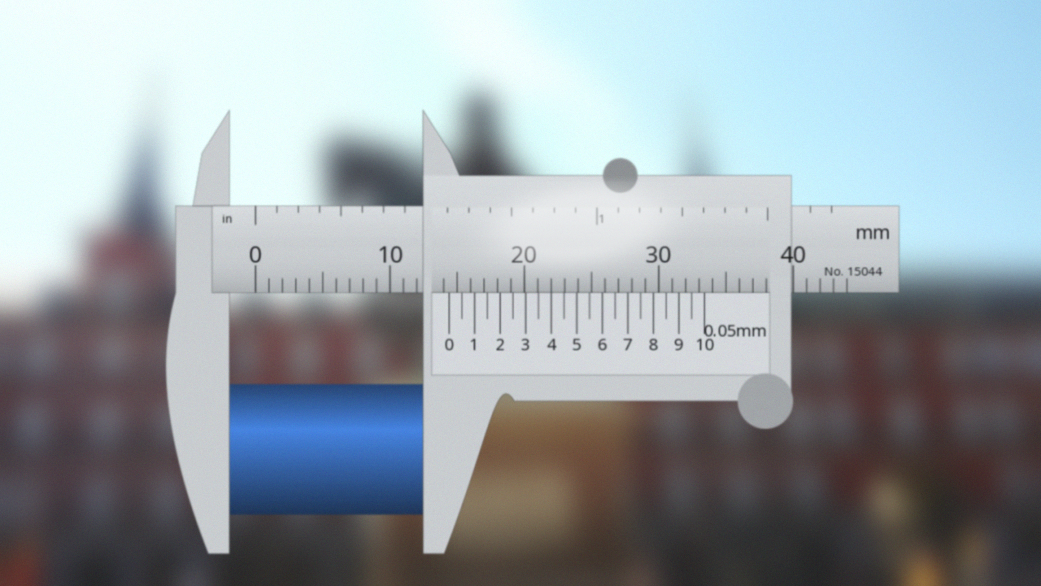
14.4 mm
